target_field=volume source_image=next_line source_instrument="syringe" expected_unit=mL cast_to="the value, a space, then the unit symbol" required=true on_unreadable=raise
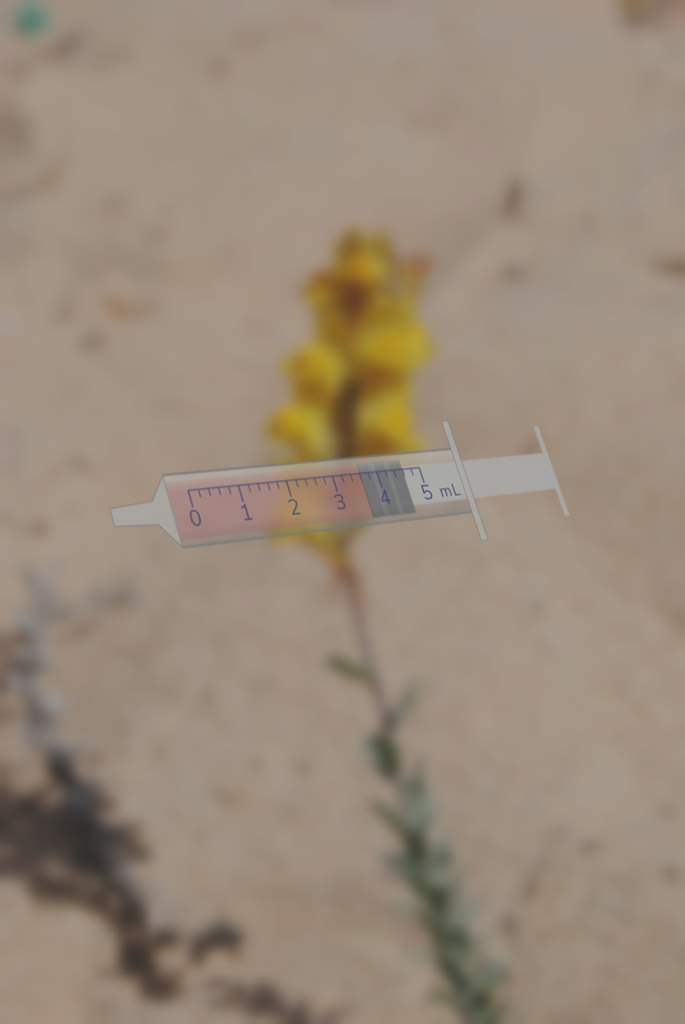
3.6 mL
